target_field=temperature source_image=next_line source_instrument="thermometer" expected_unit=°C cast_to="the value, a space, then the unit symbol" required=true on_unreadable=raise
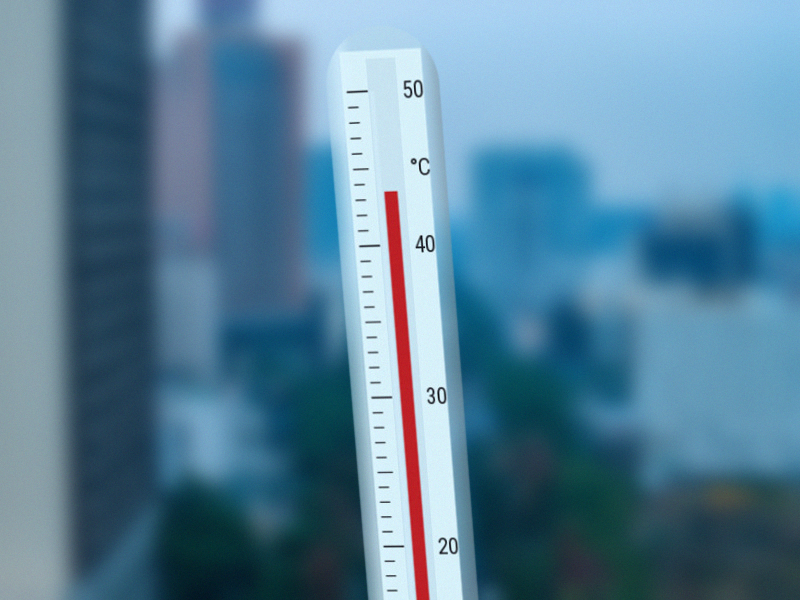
43.5 °C
